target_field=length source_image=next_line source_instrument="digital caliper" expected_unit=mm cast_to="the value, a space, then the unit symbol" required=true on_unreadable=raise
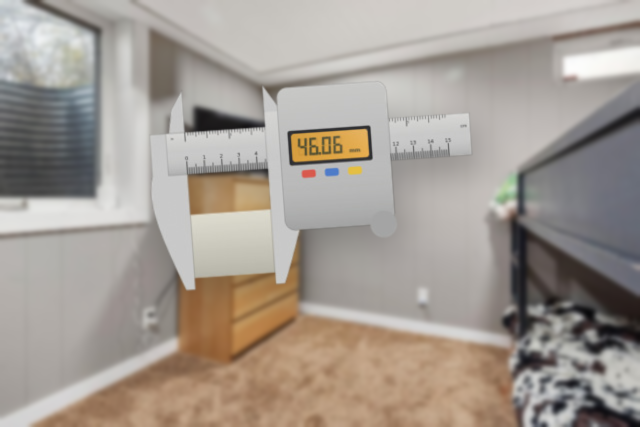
46.06 mm
